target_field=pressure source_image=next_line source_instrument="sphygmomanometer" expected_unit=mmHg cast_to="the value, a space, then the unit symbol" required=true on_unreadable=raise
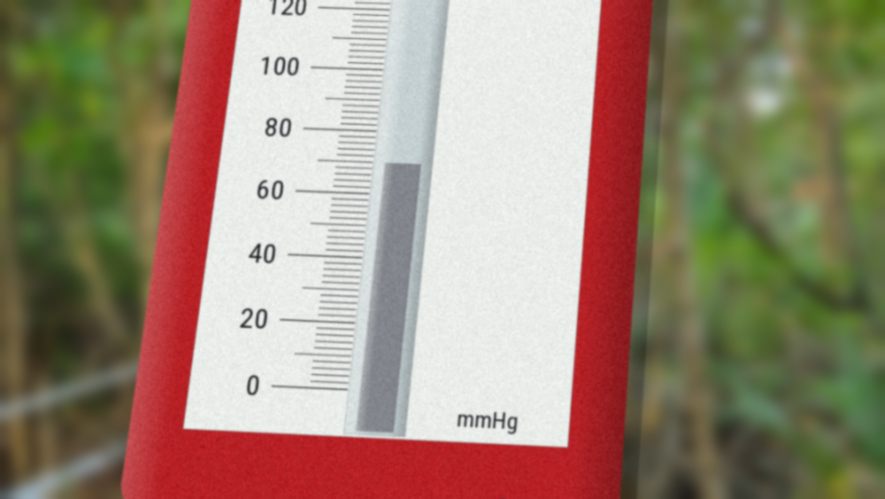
70 mmHg
